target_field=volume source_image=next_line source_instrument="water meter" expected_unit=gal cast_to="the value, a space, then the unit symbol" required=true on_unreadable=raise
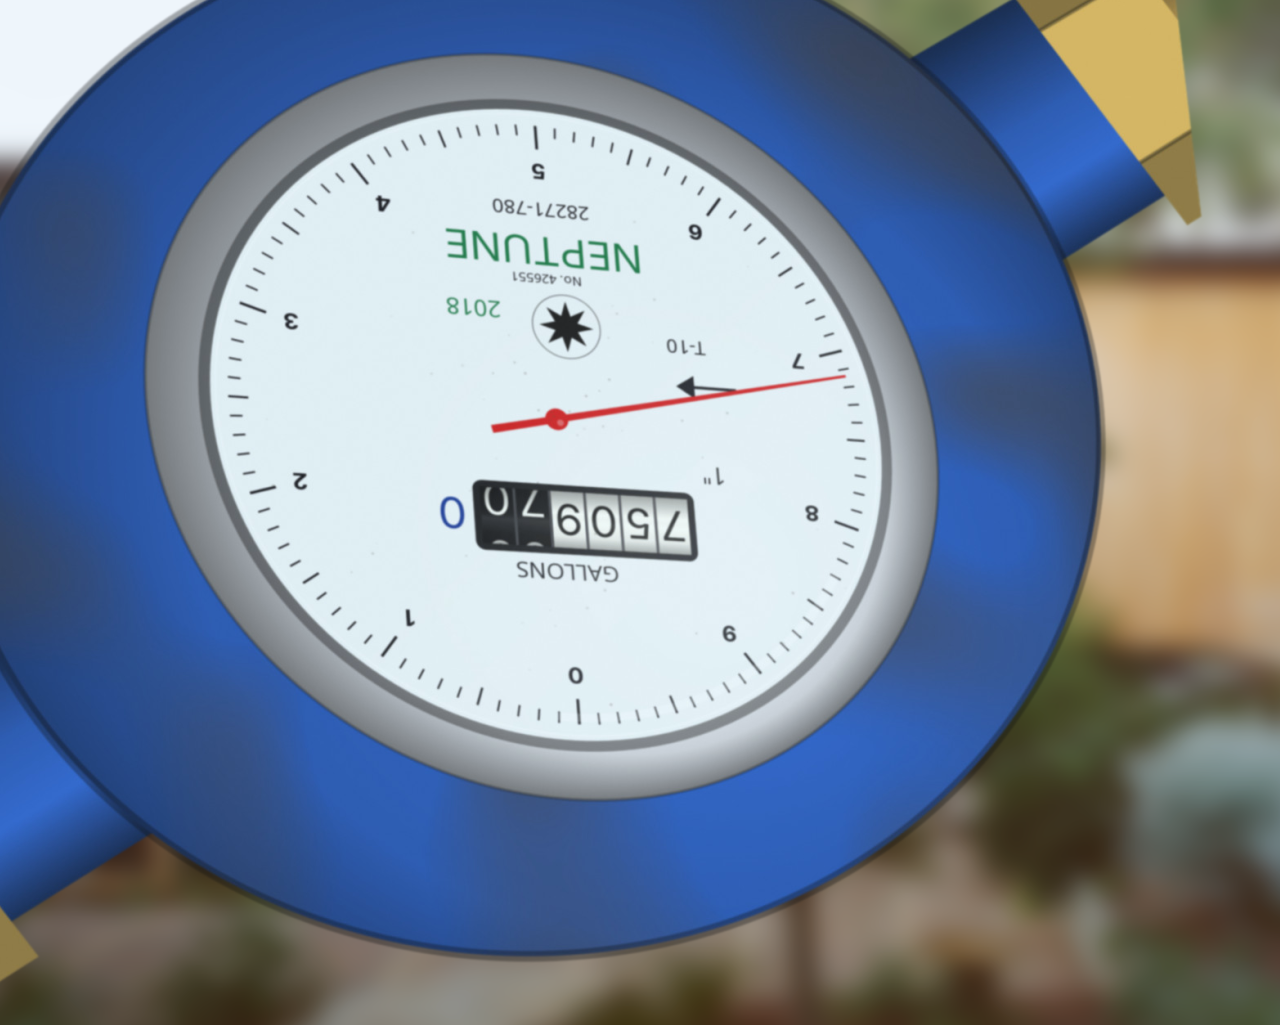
7509697.1 gal
